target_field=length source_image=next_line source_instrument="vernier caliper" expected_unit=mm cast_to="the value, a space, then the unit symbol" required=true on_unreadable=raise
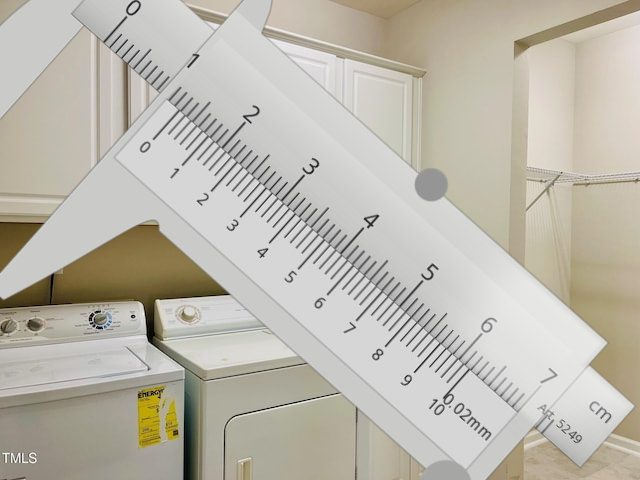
12.8 mm
